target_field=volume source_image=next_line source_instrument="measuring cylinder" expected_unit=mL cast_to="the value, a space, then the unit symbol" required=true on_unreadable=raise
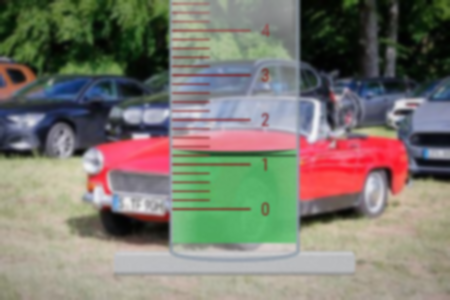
1.2 mL
